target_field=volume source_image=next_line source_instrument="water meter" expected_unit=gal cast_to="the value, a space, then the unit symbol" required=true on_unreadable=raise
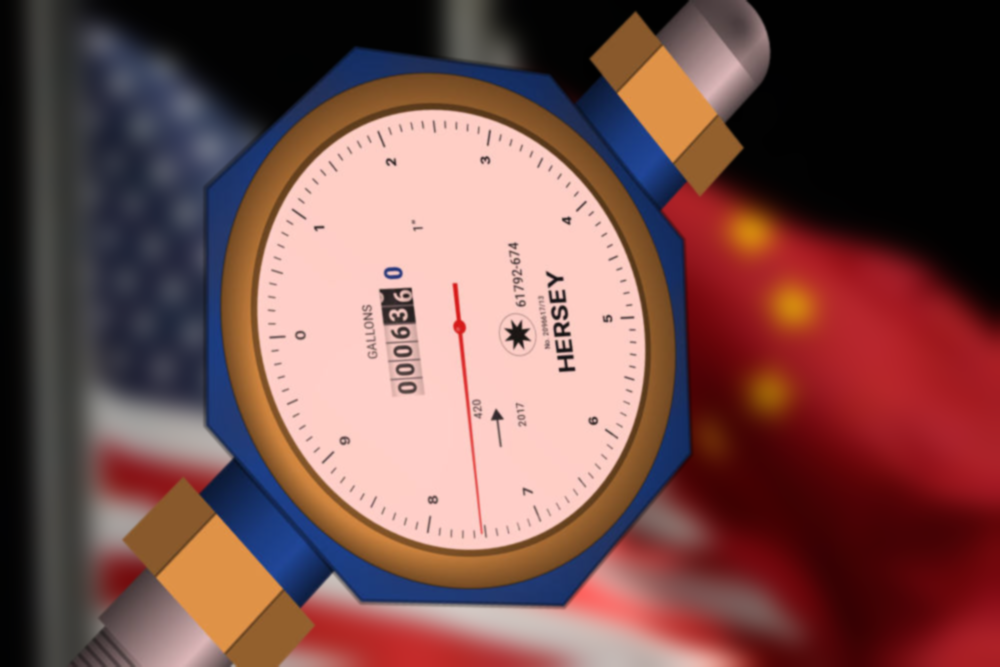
6357.5 gal
